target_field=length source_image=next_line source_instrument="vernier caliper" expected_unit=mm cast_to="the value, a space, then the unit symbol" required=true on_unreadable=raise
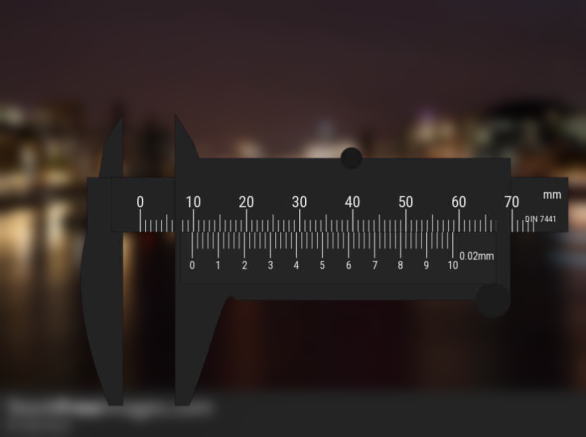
9.8 mm
